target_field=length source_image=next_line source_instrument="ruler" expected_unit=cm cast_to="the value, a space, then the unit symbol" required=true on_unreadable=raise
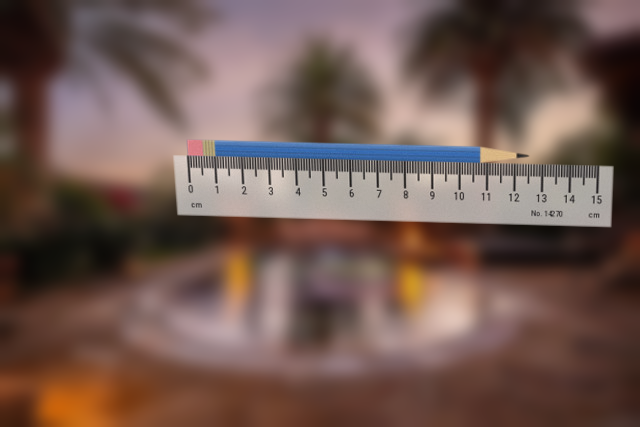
12.5 cm
